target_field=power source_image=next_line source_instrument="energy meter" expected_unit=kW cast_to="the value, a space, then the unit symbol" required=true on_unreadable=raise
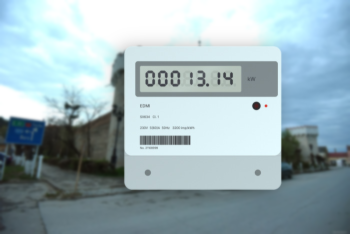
13.14 kW
